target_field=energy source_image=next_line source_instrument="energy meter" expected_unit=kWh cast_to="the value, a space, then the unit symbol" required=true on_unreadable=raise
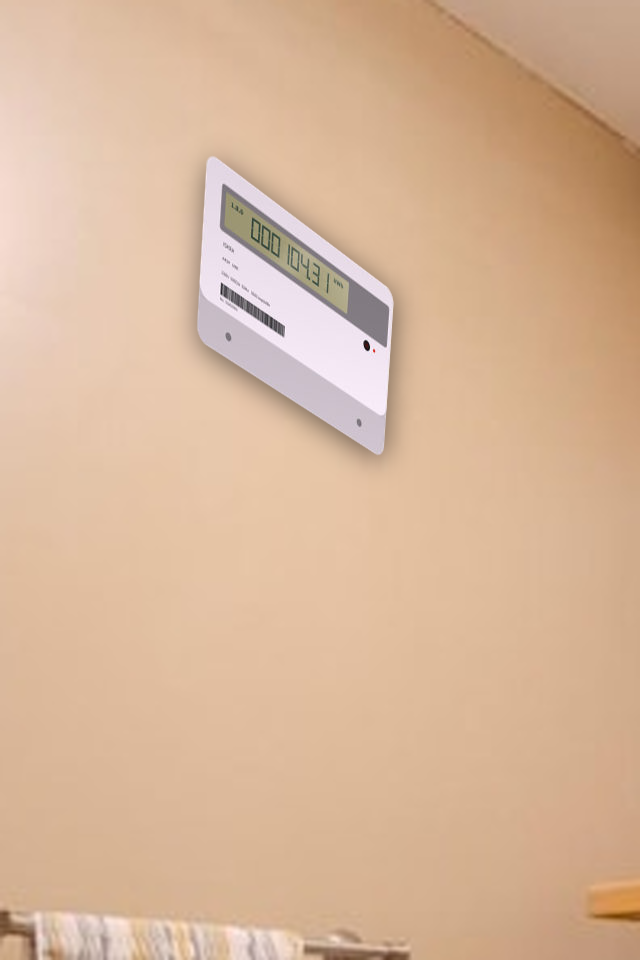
104.31 kWh
